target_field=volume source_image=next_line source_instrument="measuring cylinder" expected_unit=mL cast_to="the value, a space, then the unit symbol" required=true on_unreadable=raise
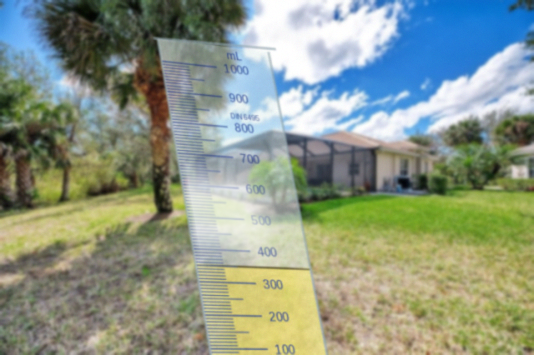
350 mL
